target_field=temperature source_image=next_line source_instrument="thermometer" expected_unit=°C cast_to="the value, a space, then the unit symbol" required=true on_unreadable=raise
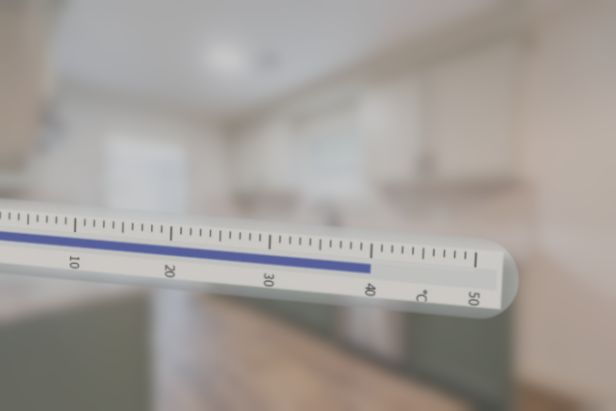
40 °C
